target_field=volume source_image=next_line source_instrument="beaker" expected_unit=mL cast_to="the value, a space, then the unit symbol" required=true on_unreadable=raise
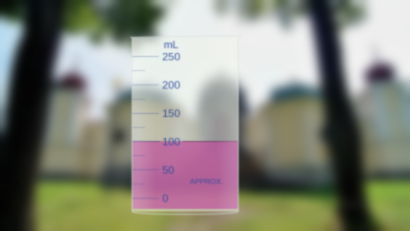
100 mL
